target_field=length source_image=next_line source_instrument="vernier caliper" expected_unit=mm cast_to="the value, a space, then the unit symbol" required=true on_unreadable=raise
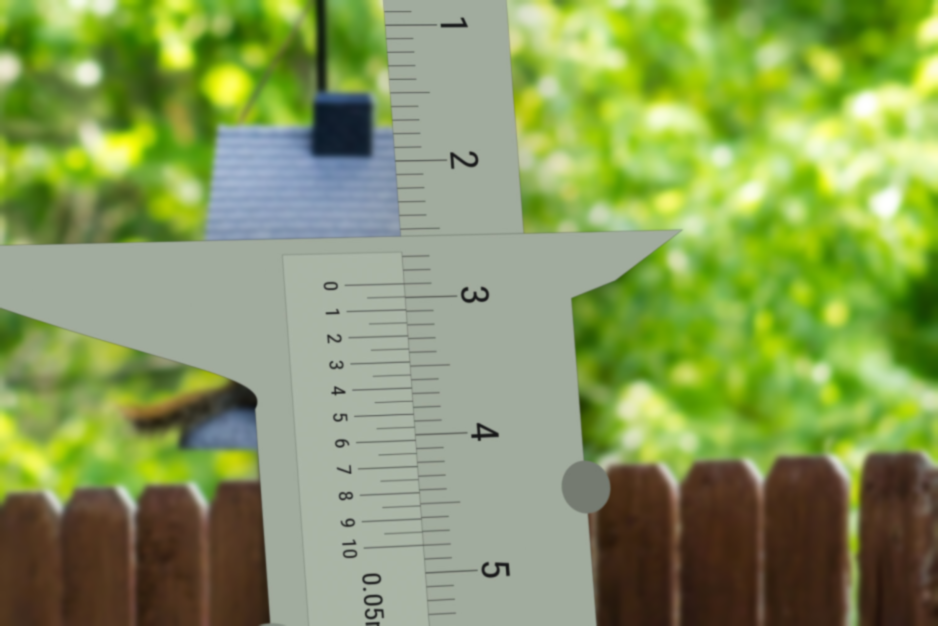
29.0 mm
